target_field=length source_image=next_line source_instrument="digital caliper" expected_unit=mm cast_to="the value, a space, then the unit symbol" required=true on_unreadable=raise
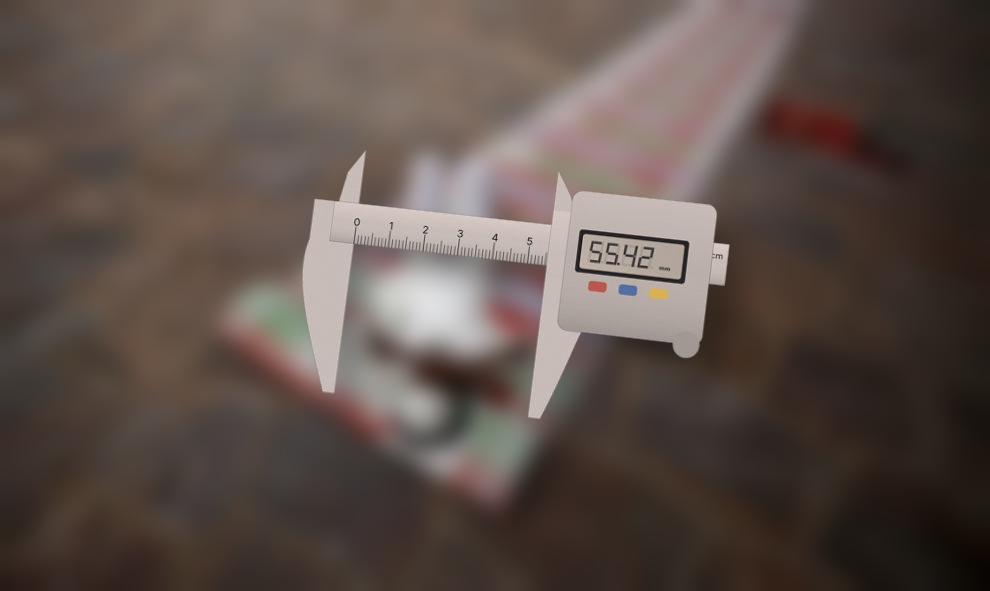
55.42 mm
